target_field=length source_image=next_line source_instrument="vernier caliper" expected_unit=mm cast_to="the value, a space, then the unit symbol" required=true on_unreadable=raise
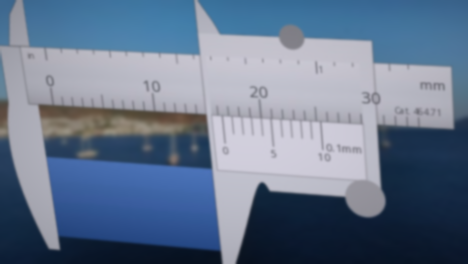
16.4 mm
